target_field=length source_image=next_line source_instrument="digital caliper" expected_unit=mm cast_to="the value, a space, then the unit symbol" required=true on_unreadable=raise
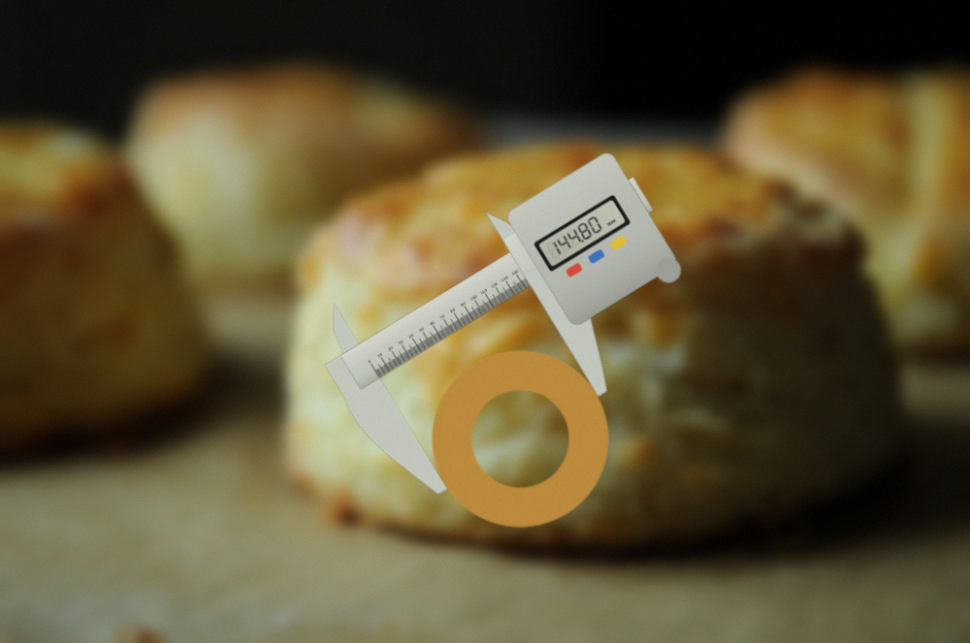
144.80 mm
